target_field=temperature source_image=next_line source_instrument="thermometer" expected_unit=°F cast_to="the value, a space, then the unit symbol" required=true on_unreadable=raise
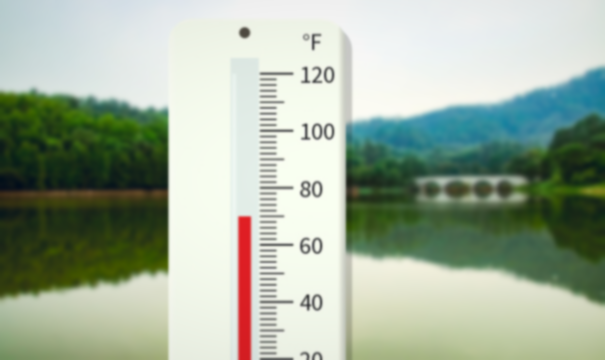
70 °F
